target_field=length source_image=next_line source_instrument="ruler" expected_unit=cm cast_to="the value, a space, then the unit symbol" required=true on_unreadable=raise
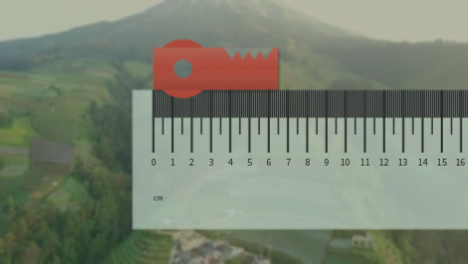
6.5 cm
